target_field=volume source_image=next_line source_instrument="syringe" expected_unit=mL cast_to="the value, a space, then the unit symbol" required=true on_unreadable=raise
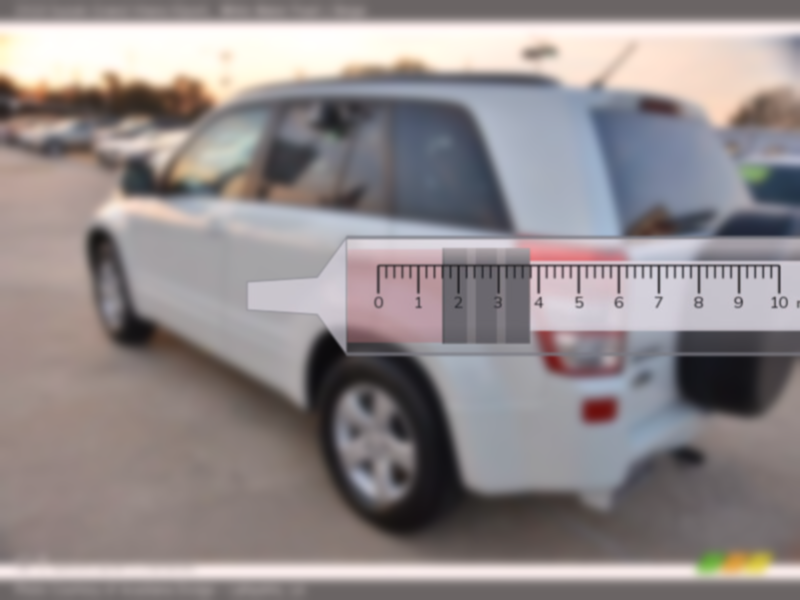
1.6 mL
